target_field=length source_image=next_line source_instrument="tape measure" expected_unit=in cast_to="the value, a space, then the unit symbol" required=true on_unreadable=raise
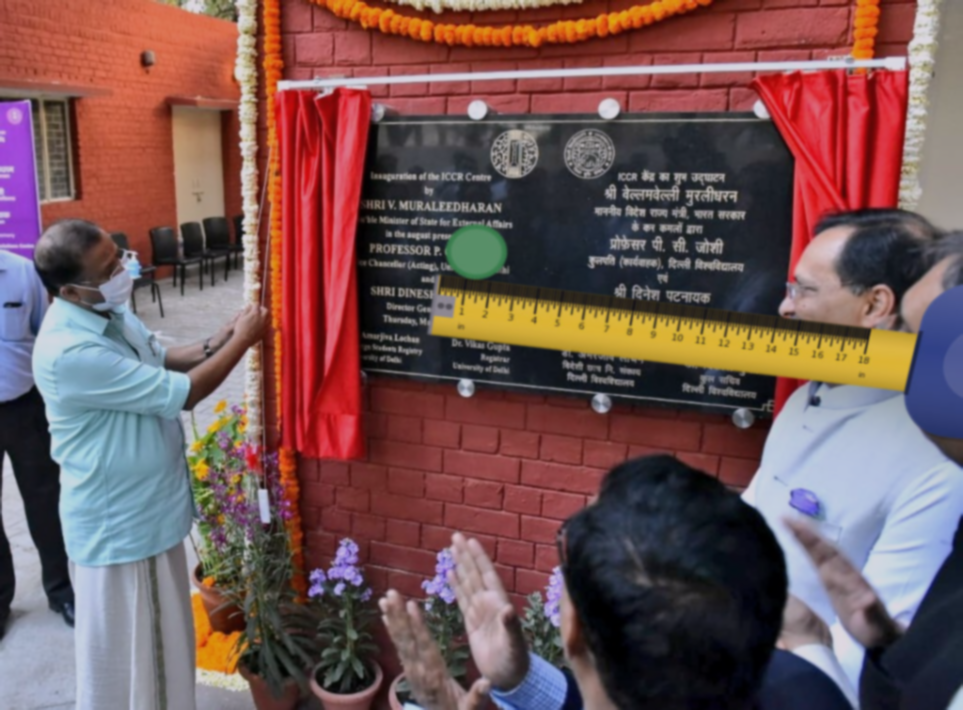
2.5 in
